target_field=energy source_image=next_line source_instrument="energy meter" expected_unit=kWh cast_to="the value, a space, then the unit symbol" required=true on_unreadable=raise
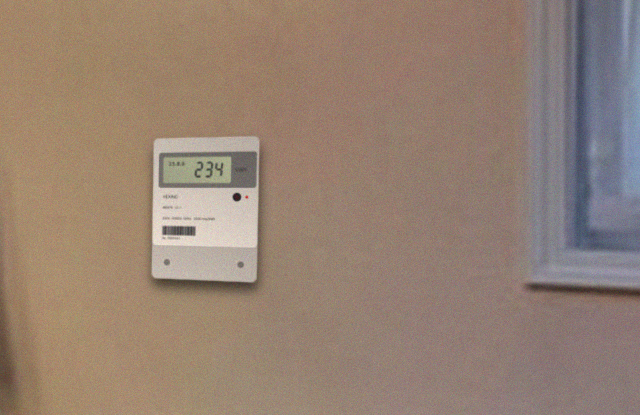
234 kWh
